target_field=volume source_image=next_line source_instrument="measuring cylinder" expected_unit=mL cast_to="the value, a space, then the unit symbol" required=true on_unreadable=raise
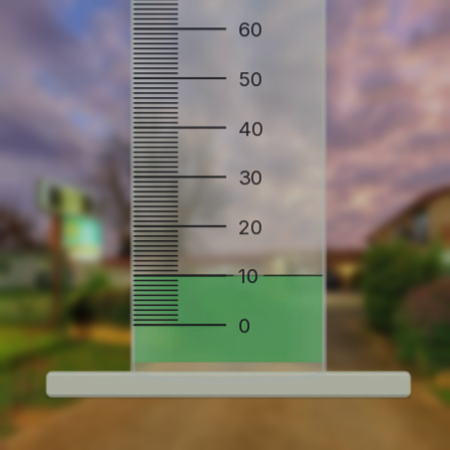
10 mL
